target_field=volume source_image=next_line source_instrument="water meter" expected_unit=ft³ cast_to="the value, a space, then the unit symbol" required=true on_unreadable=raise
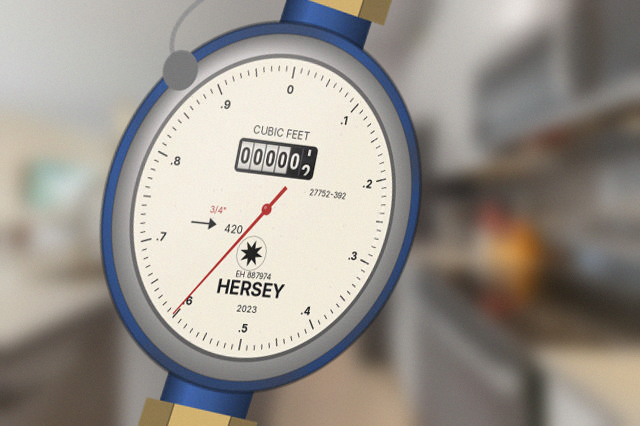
1.60 ft³
